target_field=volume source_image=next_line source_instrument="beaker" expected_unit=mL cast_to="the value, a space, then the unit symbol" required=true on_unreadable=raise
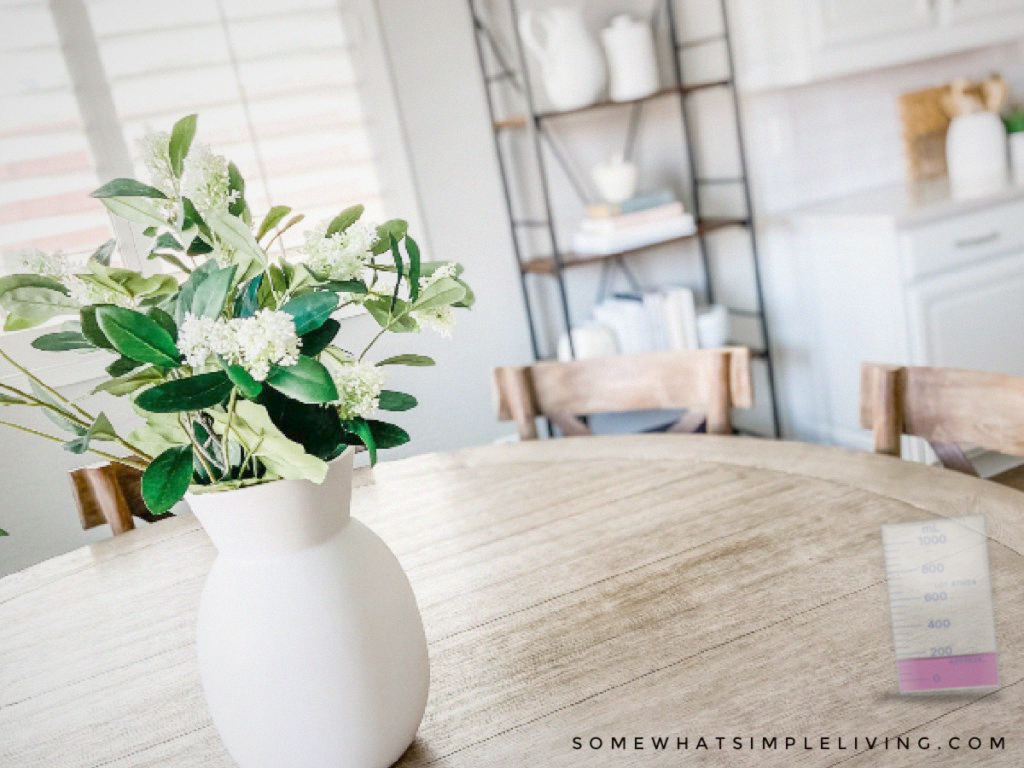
150 mL
